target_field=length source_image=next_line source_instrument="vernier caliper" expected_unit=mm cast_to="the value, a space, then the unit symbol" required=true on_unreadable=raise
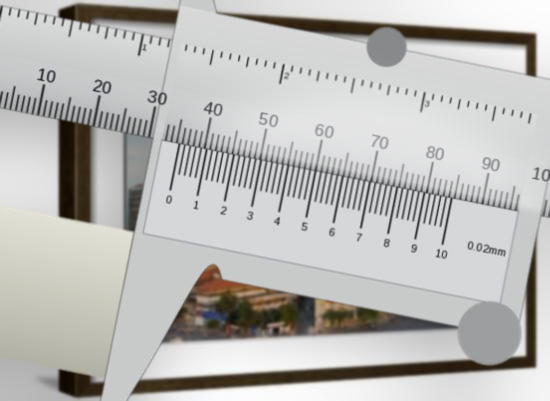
35.5 mm
